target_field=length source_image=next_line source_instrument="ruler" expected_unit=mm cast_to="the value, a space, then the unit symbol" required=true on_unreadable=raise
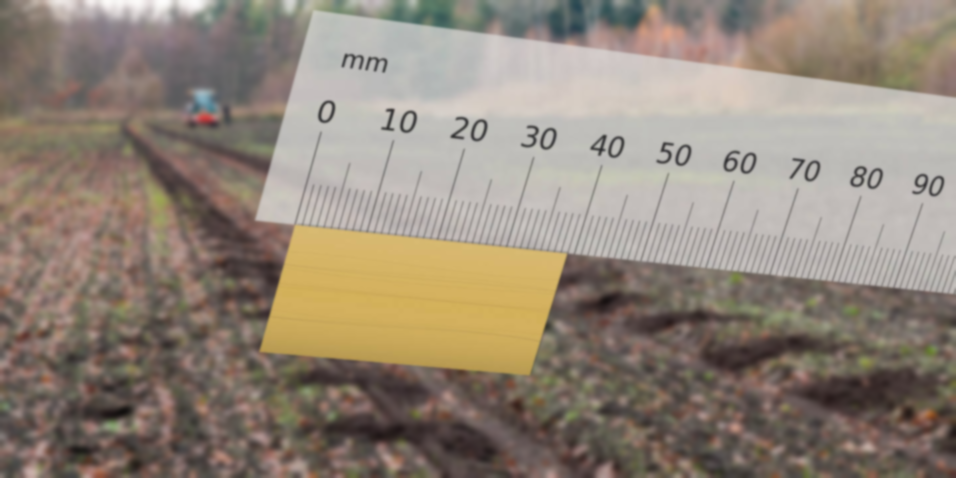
39 mm
